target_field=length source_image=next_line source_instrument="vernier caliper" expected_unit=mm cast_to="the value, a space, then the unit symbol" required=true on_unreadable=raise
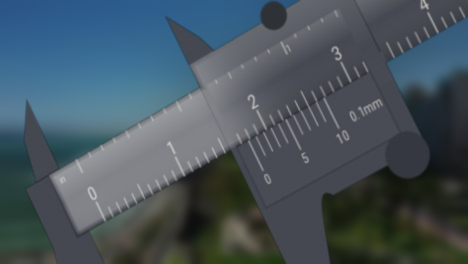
17.8 mm
